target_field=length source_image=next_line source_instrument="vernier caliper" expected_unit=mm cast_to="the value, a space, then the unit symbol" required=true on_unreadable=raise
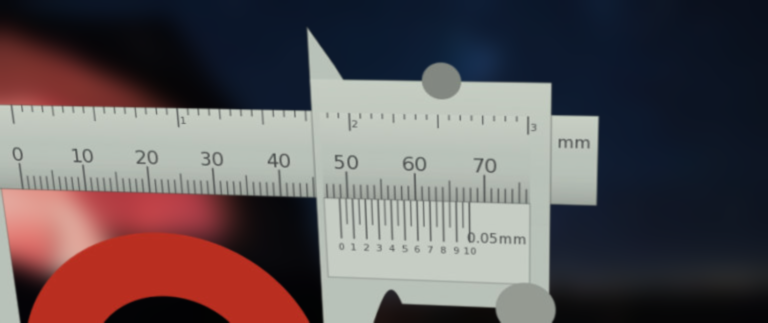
48.8 mm
